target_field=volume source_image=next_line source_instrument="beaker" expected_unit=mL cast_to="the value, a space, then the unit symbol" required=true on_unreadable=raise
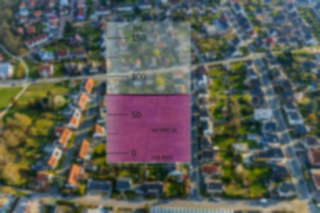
75 mL
